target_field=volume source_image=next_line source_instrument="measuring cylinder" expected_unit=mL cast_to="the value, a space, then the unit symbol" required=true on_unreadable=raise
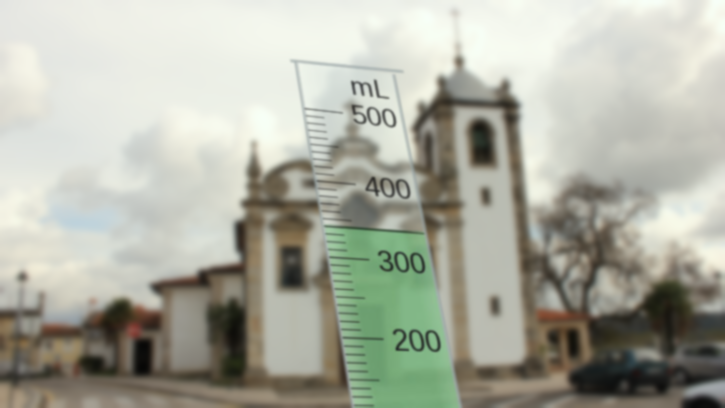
340 mL
